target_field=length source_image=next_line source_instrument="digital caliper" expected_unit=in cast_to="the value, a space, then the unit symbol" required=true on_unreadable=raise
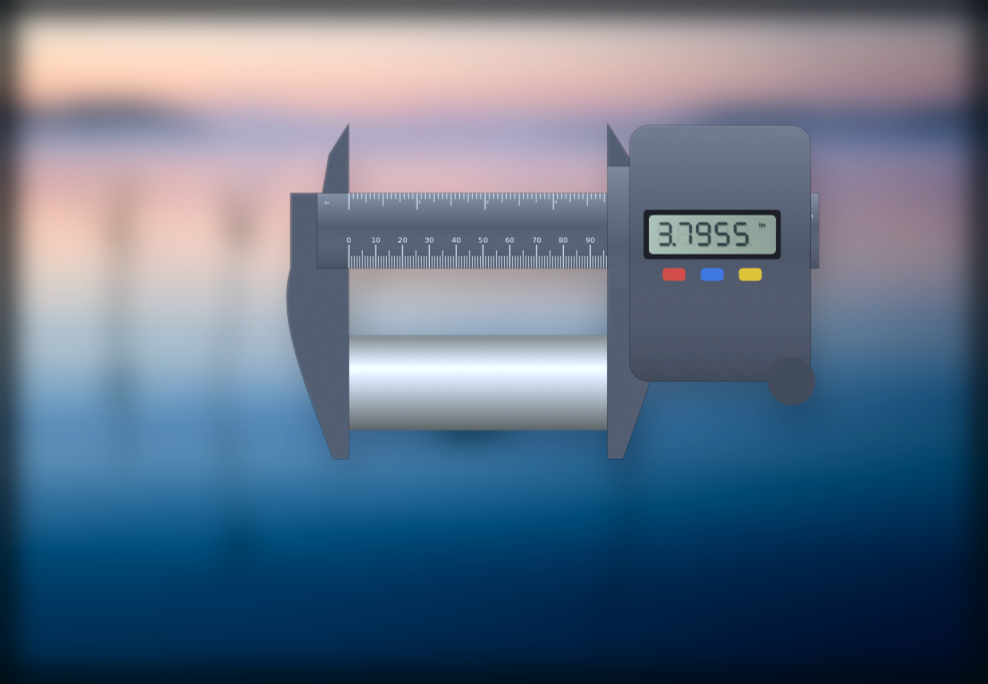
3.7955 in
